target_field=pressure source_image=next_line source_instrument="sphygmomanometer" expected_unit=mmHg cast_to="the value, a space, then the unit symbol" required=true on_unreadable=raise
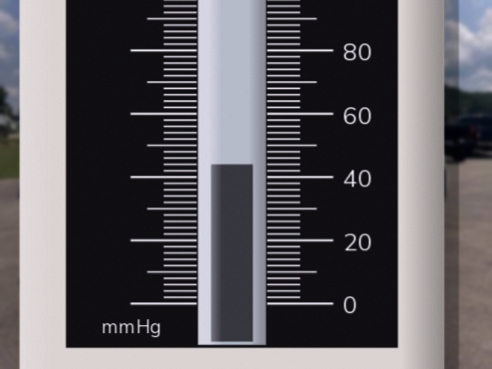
44 mmHg
